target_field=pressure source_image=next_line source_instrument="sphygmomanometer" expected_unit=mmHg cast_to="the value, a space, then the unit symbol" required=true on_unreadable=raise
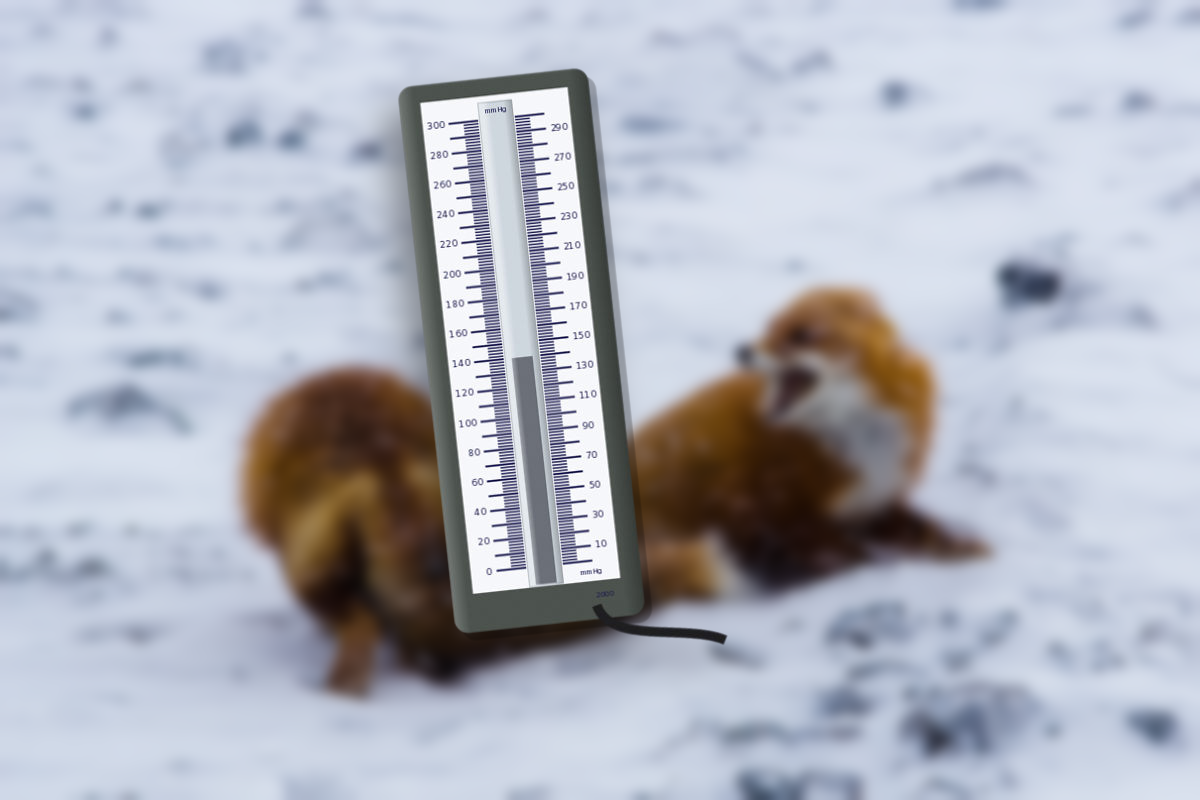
140 mmHg
